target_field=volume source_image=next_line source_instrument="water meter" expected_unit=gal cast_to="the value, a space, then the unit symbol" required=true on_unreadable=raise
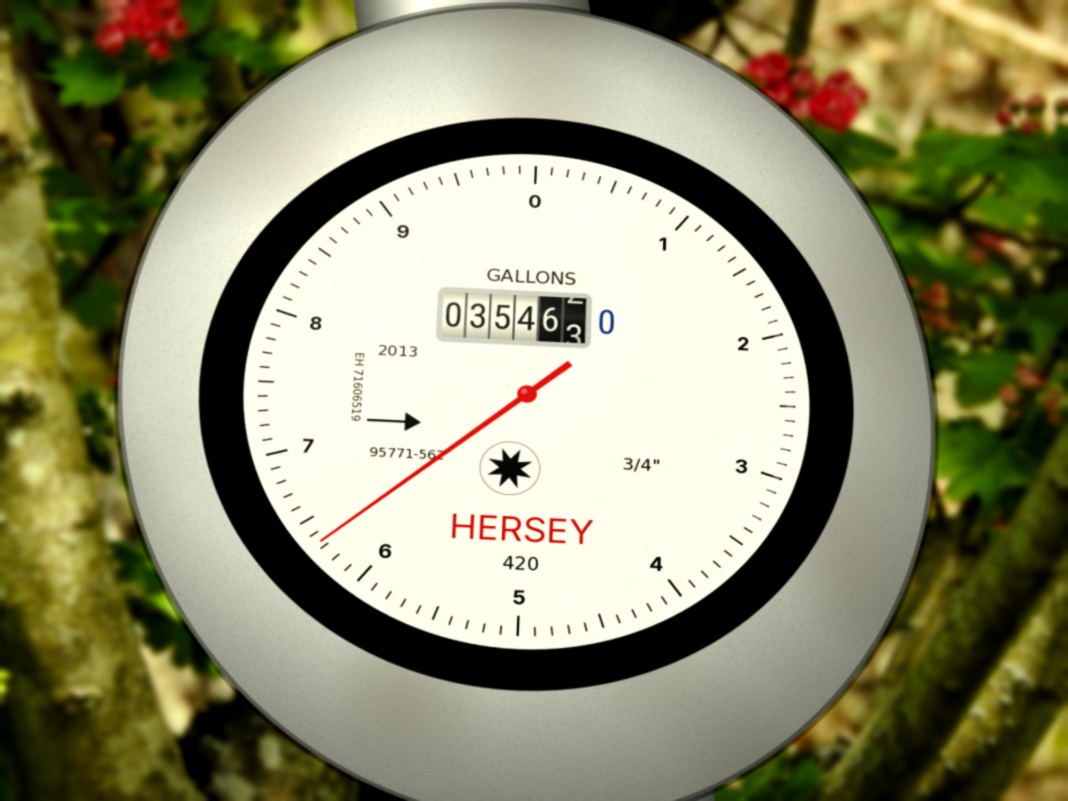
354626.3 gal
